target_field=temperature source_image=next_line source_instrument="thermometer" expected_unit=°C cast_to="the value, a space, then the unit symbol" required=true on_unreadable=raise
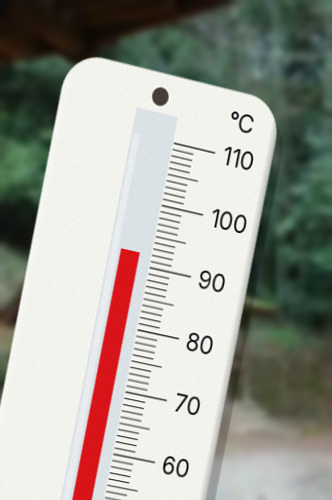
92 °C
